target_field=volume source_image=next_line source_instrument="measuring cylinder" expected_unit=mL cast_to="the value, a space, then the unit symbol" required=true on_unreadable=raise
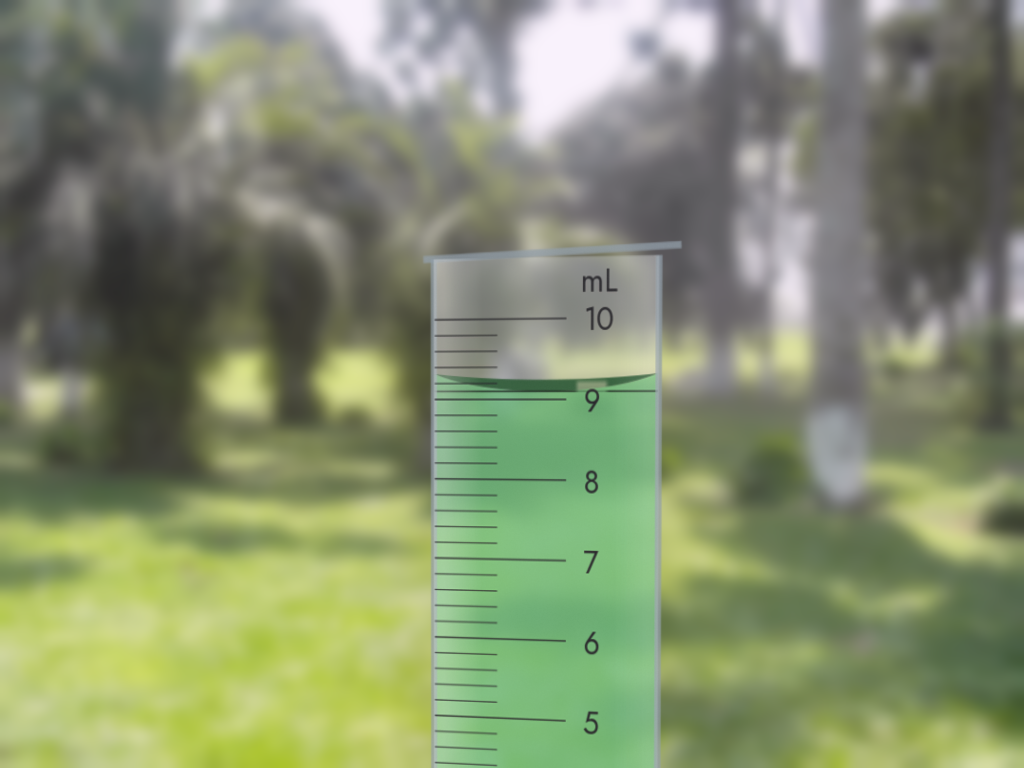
9.1 mL
